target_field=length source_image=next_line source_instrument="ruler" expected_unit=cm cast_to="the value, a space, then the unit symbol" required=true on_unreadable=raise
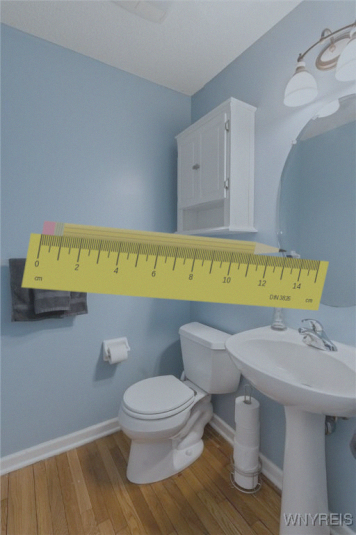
13 cm
